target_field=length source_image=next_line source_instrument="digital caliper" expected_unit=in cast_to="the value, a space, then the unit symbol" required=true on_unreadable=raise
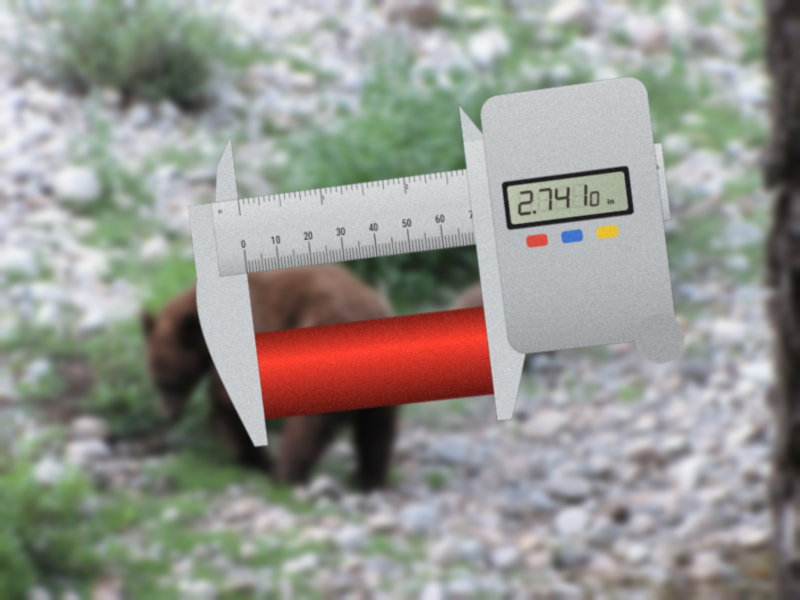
2.7410 in
